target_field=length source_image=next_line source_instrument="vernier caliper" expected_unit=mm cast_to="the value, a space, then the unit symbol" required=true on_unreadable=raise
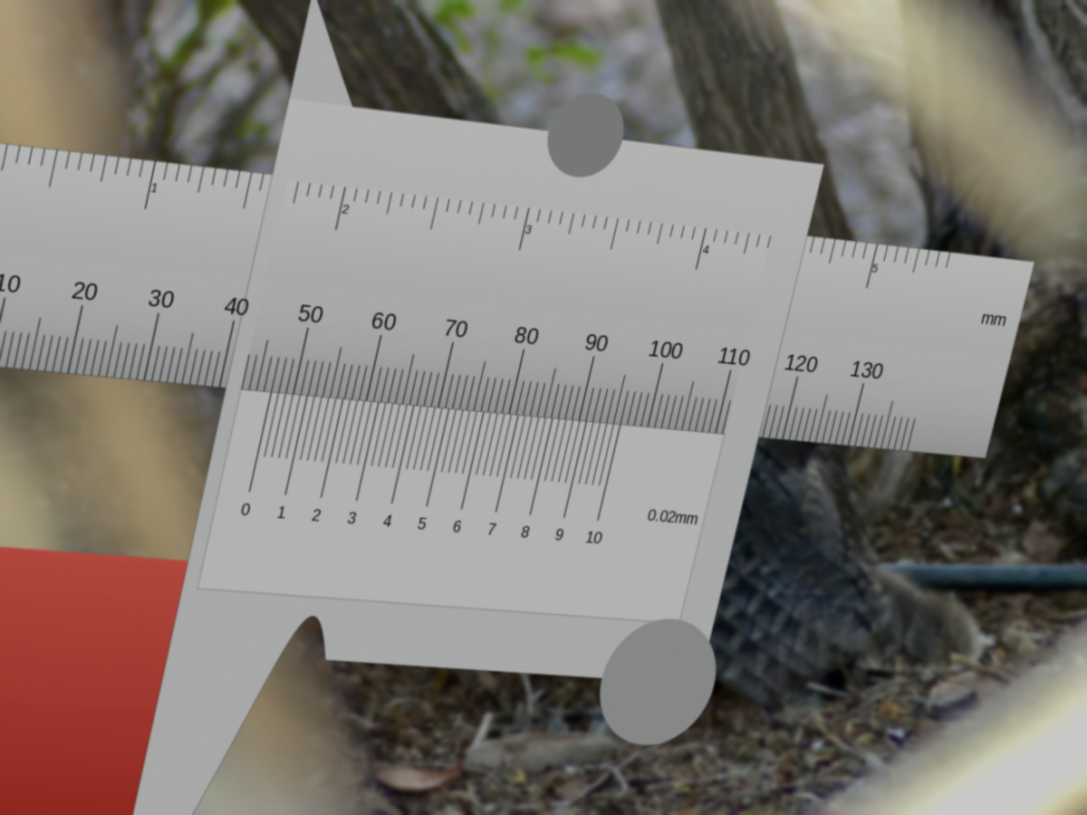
47.0 mm
